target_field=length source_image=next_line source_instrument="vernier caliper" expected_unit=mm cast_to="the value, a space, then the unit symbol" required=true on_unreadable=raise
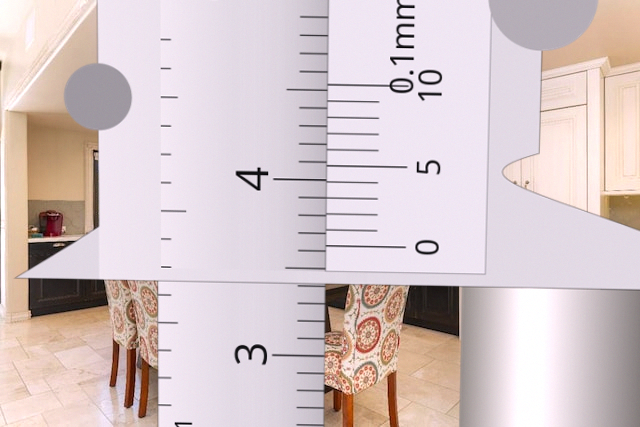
36.3 mm
